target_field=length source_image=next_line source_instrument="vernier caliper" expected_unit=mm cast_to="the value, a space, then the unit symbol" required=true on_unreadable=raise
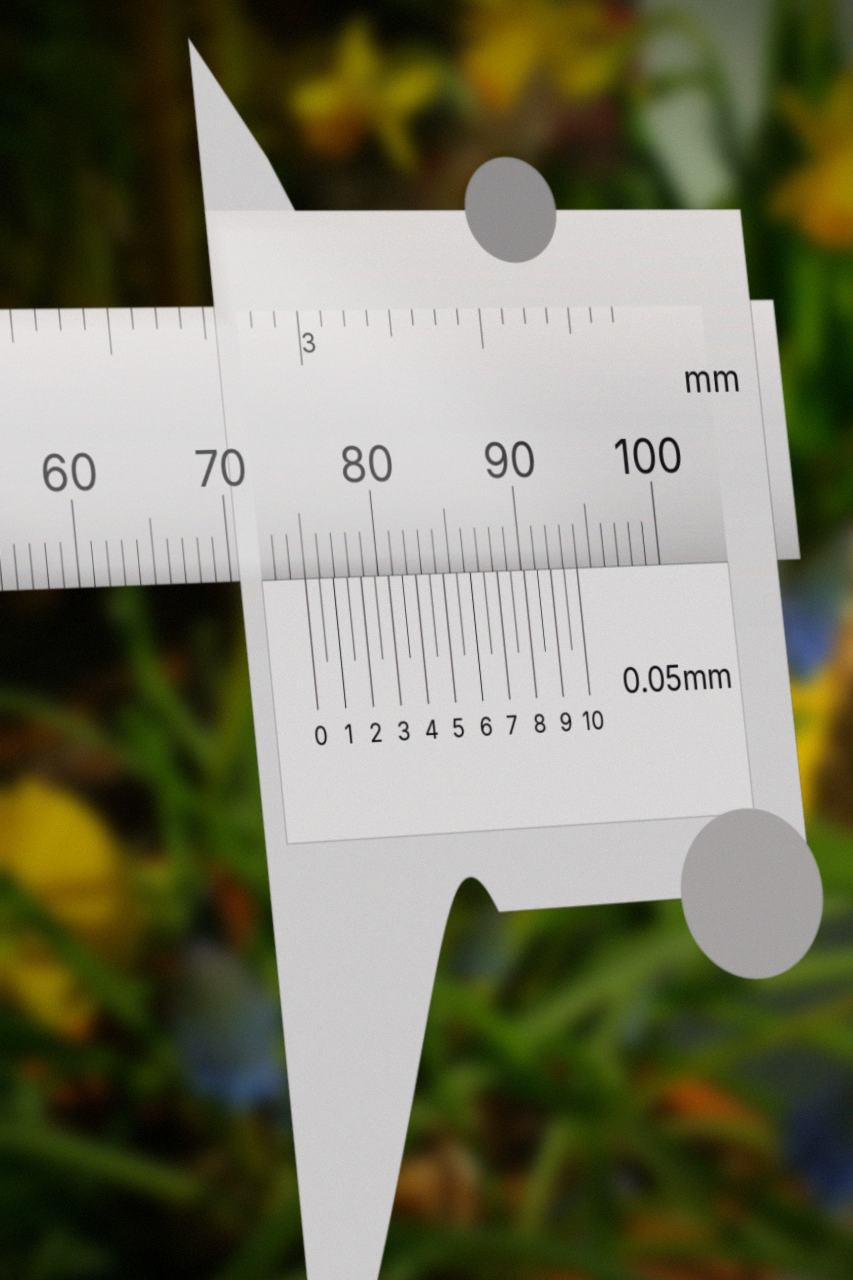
75.0 mm
